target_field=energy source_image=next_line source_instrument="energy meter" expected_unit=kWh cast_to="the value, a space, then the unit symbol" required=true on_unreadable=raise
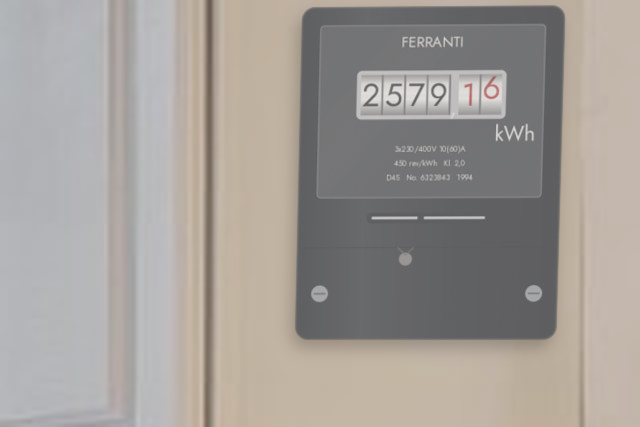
2579.16 kWh
